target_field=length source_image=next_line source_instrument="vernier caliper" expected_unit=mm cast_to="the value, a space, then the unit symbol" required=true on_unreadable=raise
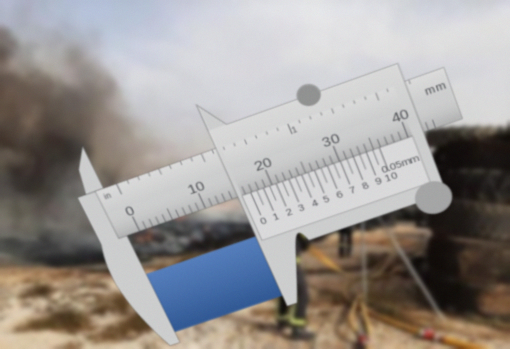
16.8 mm
